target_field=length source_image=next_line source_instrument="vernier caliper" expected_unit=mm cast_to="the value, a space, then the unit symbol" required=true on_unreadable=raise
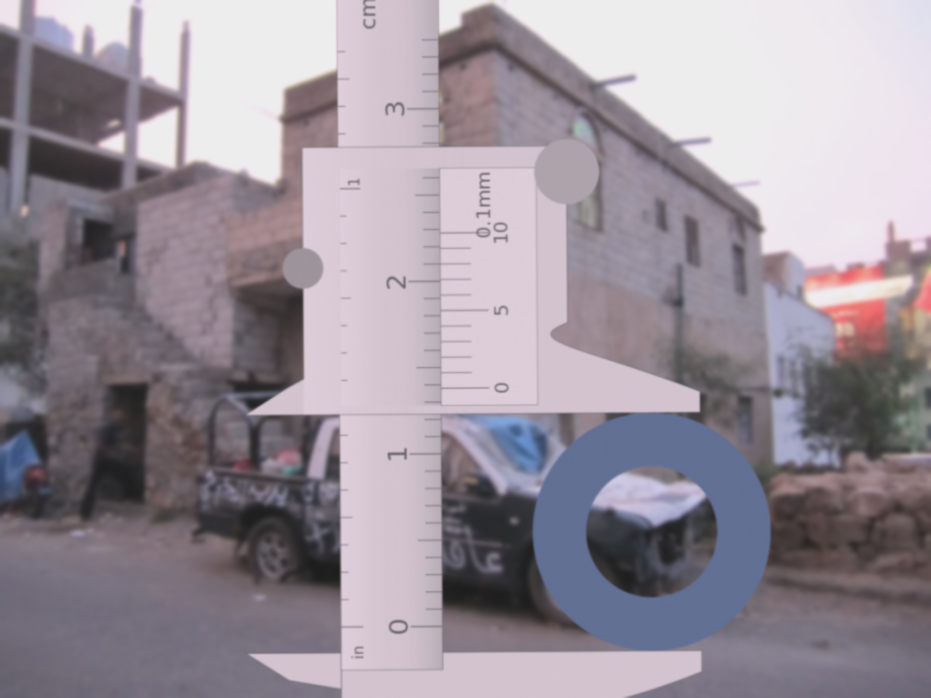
13.8 mm
